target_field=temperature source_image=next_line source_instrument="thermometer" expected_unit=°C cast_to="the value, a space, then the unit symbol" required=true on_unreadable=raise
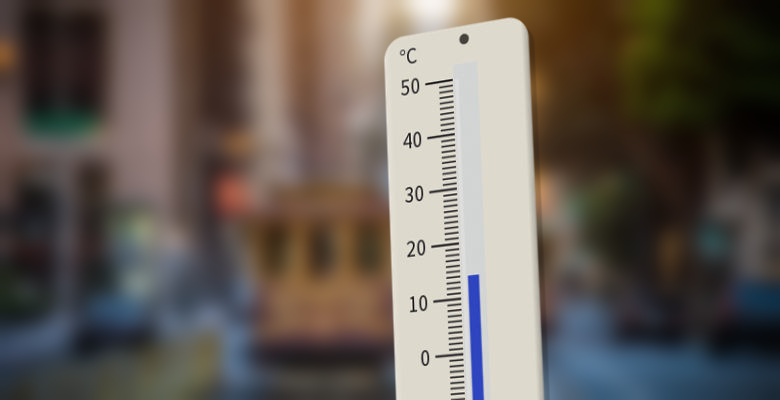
14 °C
